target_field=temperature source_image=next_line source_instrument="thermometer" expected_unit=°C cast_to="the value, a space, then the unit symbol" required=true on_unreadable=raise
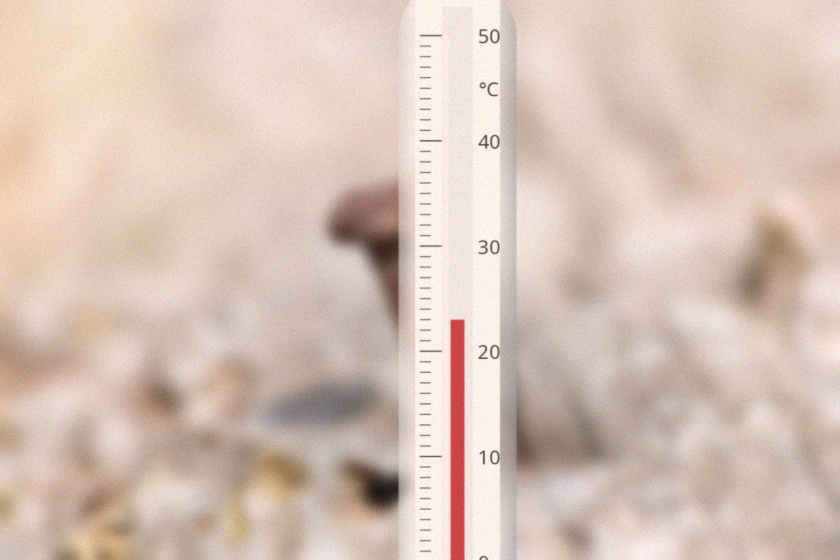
23 °C
